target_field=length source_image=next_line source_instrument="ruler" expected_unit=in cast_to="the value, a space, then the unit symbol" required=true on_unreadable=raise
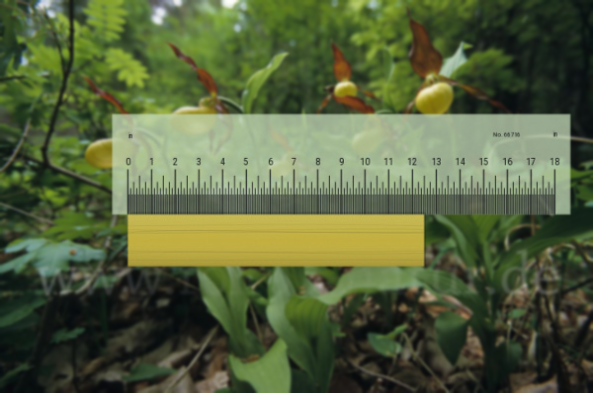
12.5 in
